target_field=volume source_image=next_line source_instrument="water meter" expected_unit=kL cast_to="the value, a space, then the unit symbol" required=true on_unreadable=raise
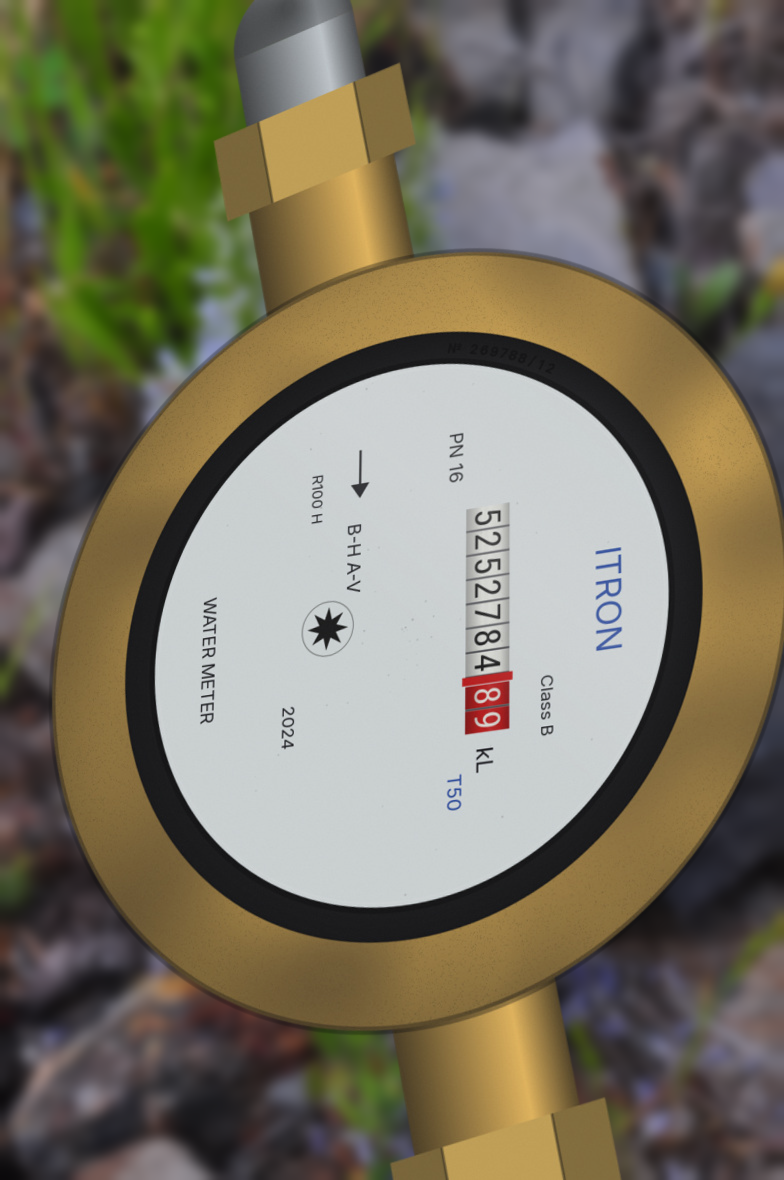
5252784.89 kL
